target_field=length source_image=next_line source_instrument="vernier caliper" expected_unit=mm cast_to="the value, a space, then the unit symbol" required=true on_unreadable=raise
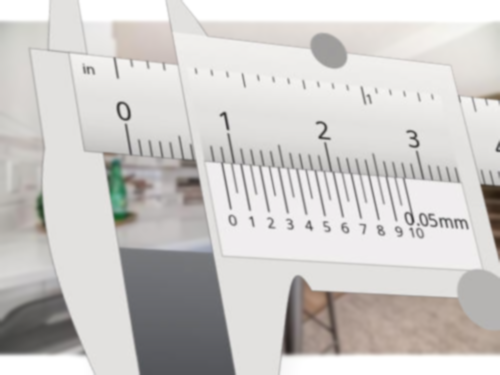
8.8 mm
